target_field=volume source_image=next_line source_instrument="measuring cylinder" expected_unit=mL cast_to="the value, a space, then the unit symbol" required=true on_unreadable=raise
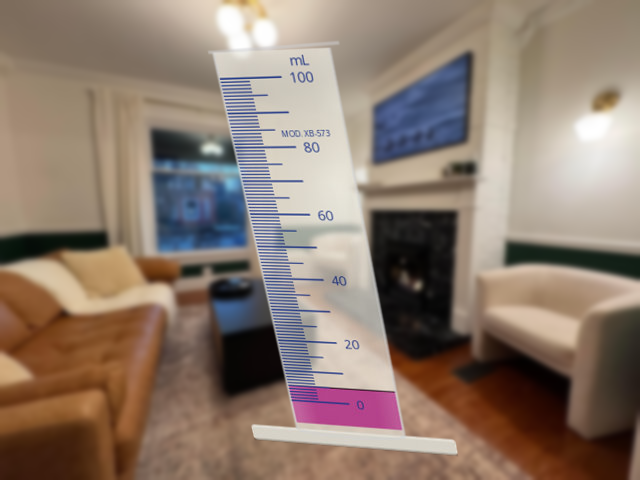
5 mL
